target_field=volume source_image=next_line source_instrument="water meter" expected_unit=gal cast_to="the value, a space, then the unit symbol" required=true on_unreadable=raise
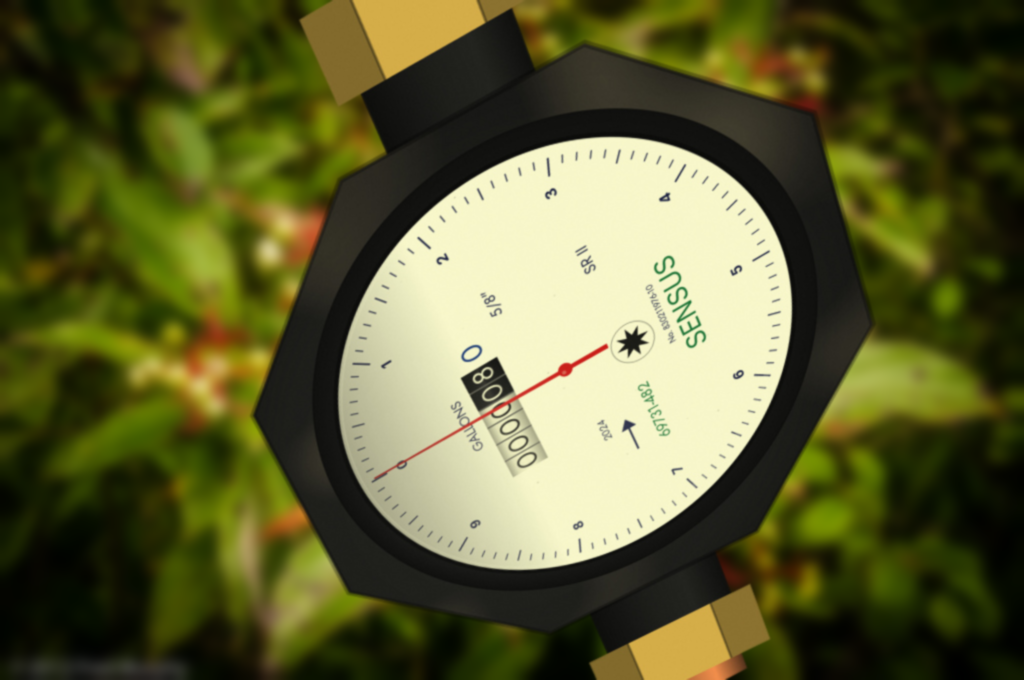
80.0 gal
